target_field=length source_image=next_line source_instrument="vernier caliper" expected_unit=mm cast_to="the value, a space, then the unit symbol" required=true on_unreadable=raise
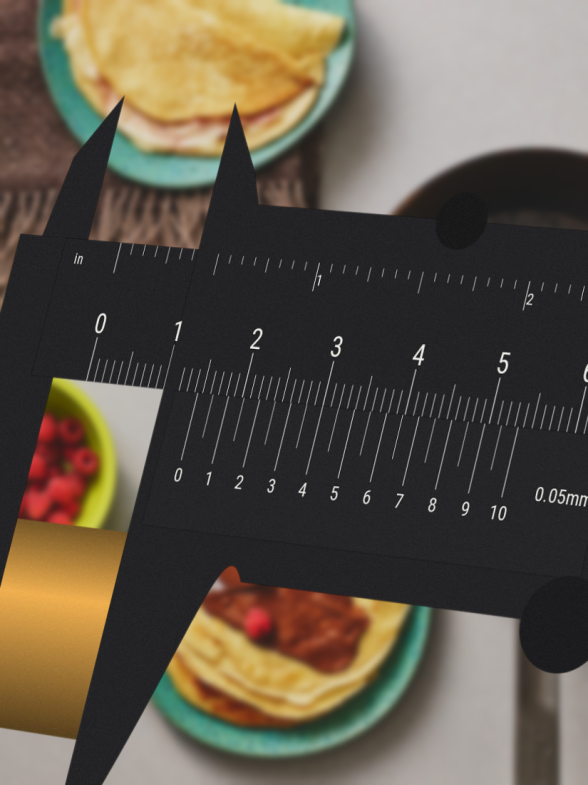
14.4 mm
